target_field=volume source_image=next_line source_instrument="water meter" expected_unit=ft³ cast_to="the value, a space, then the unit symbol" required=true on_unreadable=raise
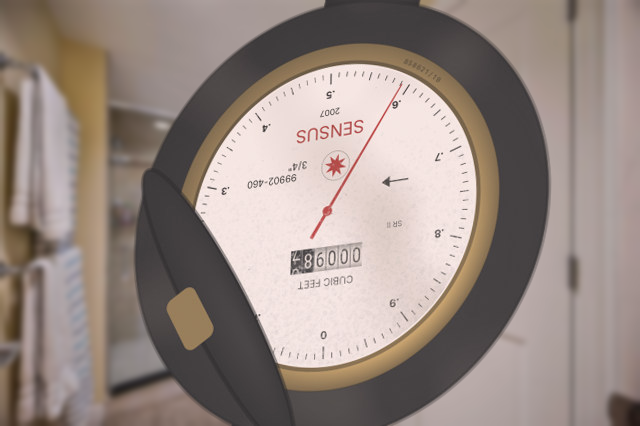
986.59 ft³
